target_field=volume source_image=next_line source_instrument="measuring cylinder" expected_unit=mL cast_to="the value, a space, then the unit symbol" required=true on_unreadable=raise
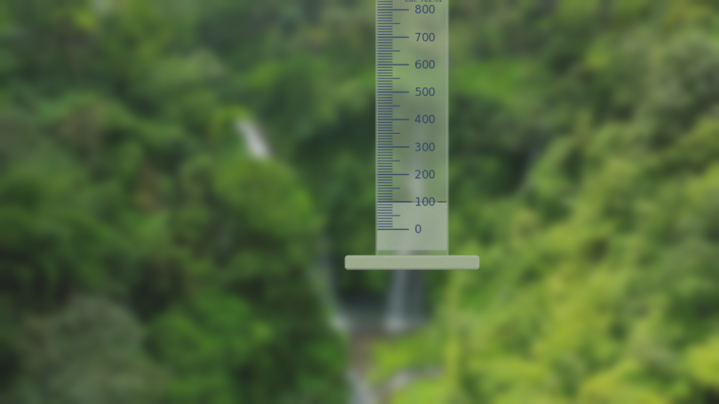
100 mL
